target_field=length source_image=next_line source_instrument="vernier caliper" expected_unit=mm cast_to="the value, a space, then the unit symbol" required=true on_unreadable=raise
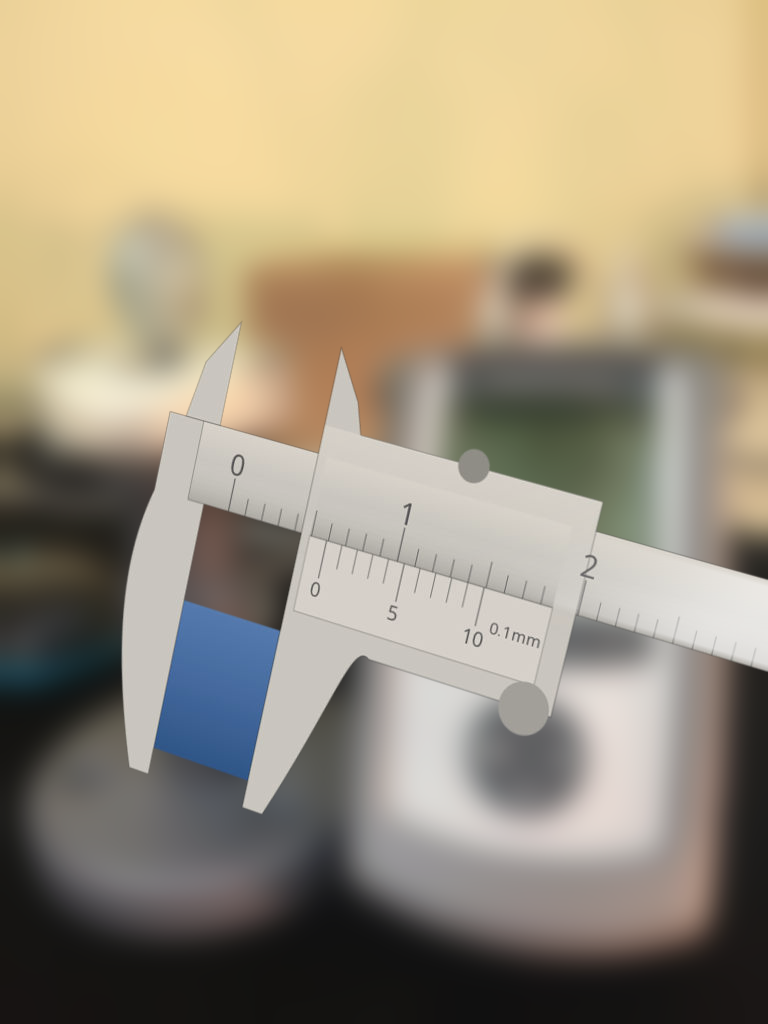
5.9 mm
